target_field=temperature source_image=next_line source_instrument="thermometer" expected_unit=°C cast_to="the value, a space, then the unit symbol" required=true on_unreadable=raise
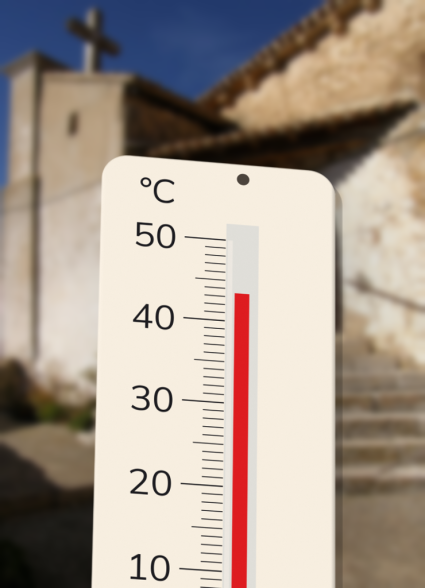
43.5 °C
